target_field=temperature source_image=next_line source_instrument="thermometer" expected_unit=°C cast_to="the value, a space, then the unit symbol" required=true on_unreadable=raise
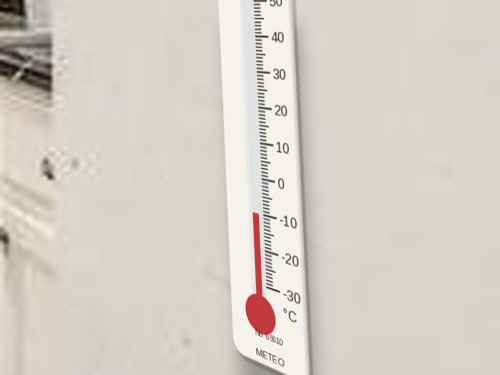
-10 °C
